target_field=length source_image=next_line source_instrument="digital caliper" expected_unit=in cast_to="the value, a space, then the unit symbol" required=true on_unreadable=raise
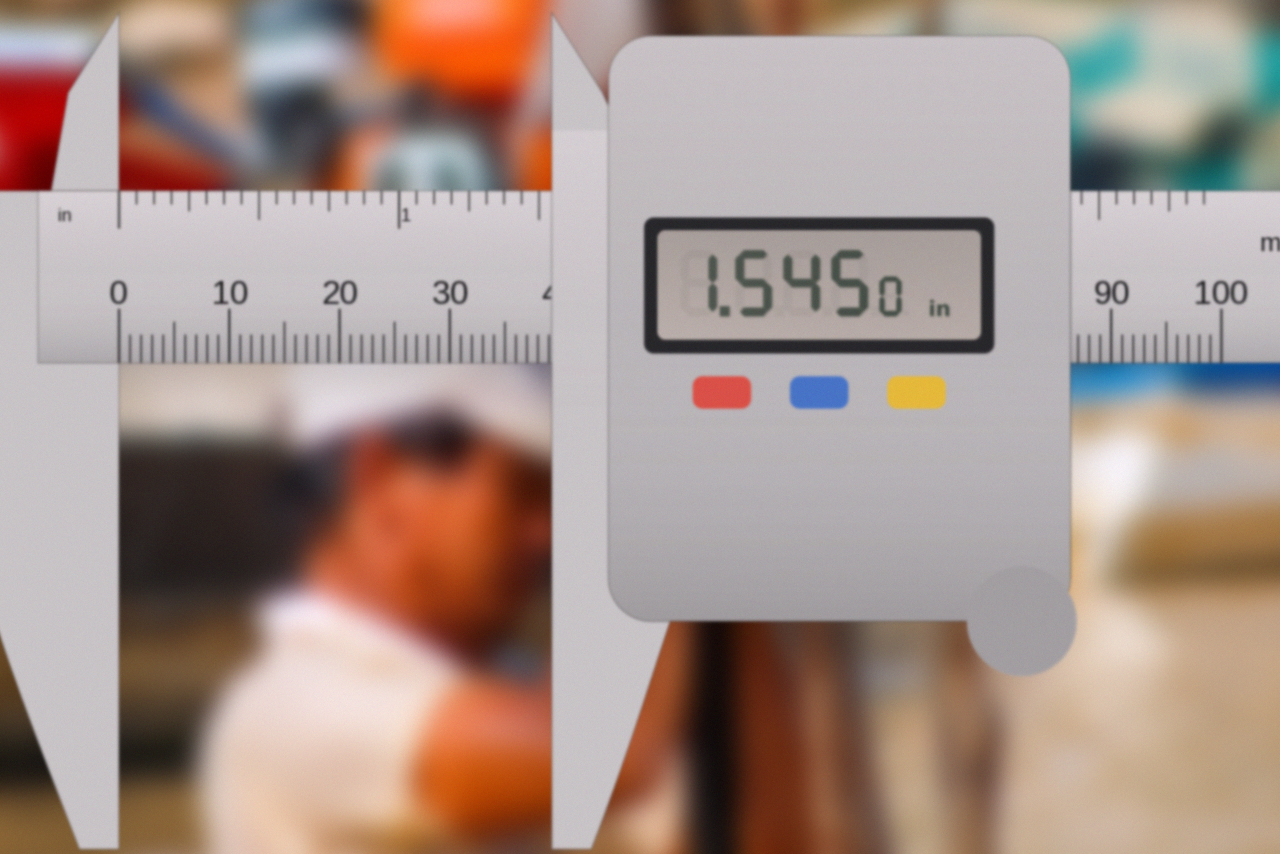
1.5450 in
